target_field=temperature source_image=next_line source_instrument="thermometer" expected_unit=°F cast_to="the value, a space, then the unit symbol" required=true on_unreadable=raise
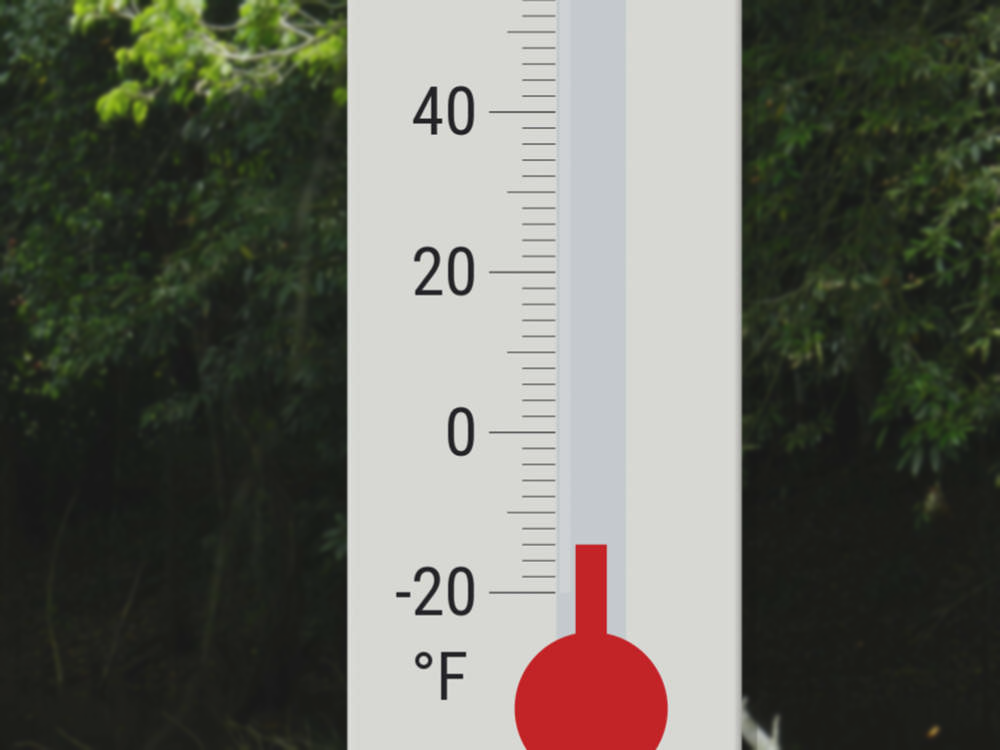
-14 °F
